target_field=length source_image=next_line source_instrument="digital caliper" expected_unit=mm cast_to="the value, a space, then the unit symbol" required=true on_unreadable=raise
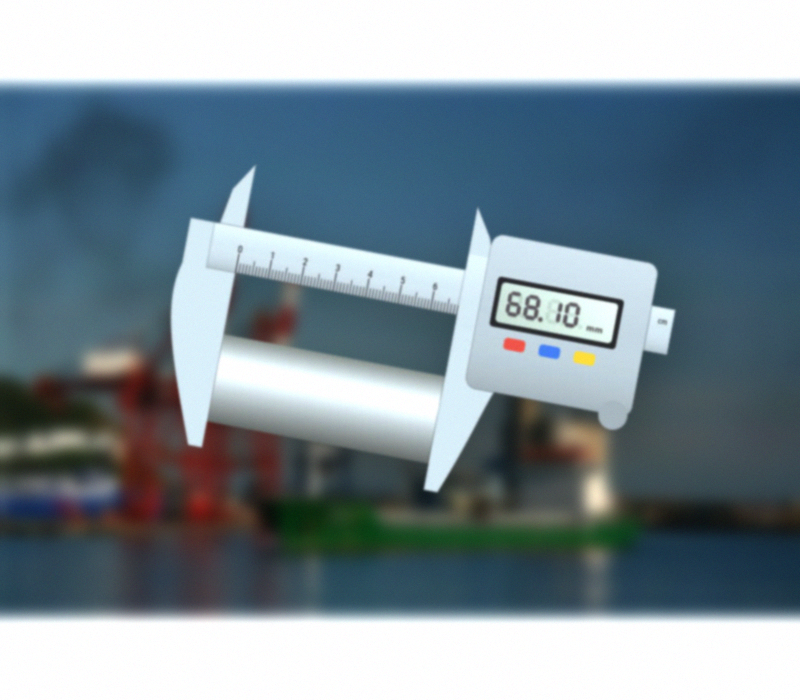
68.10 mm
